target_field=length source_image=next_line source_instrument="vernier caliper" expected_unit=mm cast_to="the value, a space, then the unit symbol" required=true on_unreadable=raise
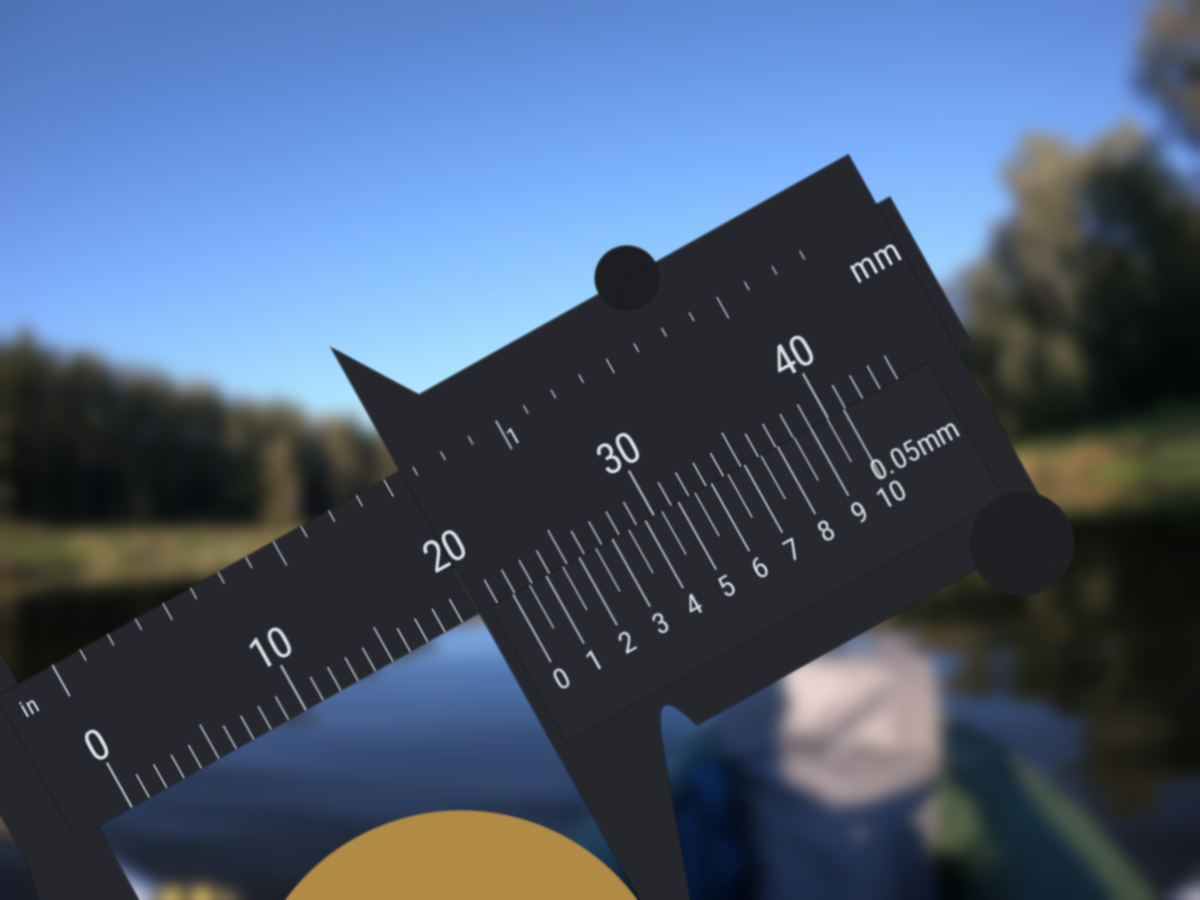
21.9 mm
